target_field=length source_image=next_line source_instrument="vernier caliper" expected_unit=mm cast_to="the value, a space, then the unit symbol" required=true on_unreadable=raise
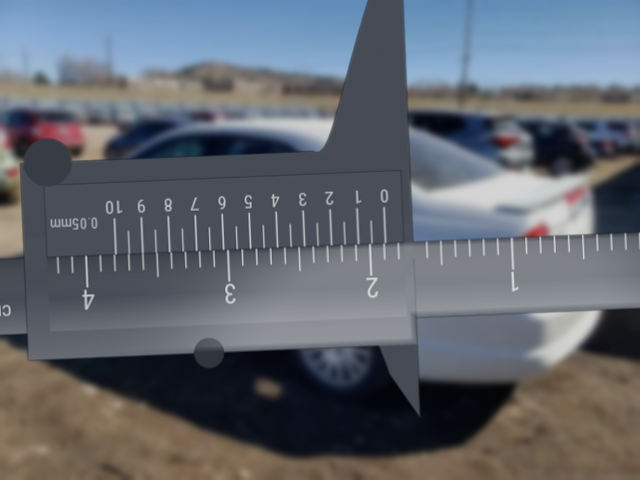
18.9 mm
